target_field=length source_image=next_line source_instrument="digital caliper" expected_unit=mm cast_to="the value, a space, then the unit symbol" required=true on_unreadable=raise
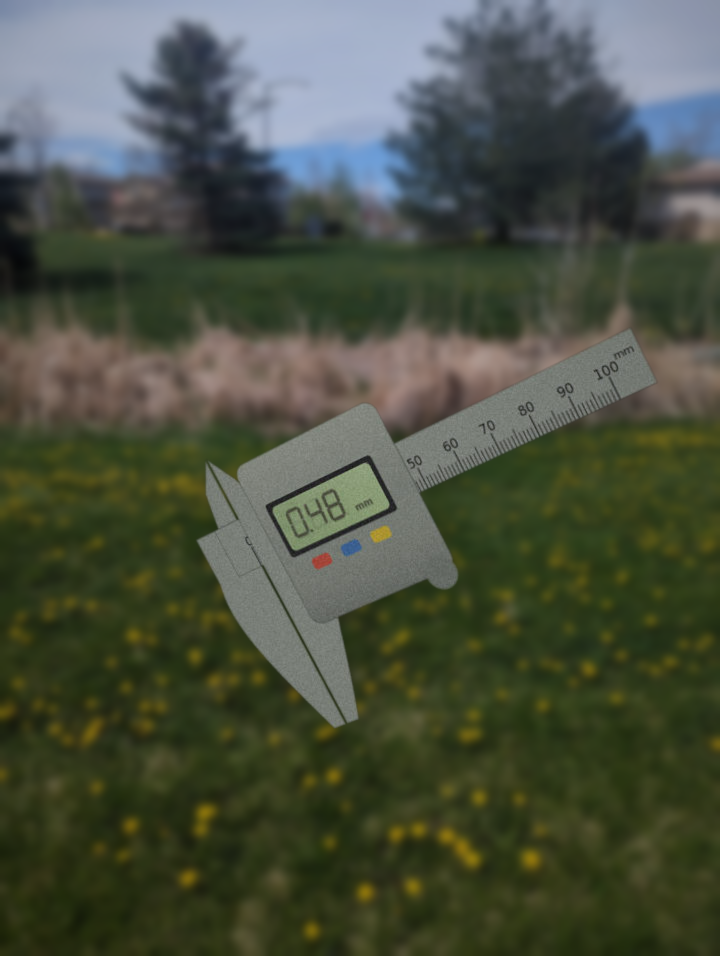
0.48 mm
